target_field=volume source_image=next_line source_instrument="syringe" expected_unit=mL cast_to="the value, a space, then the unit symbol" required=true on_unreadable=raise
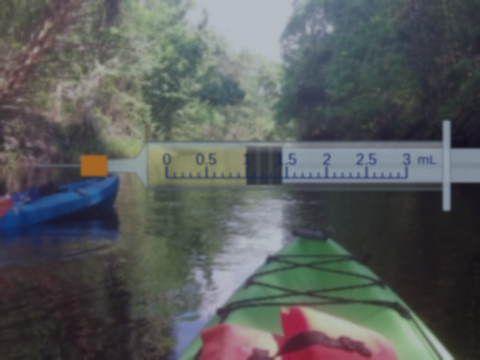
1 mL
